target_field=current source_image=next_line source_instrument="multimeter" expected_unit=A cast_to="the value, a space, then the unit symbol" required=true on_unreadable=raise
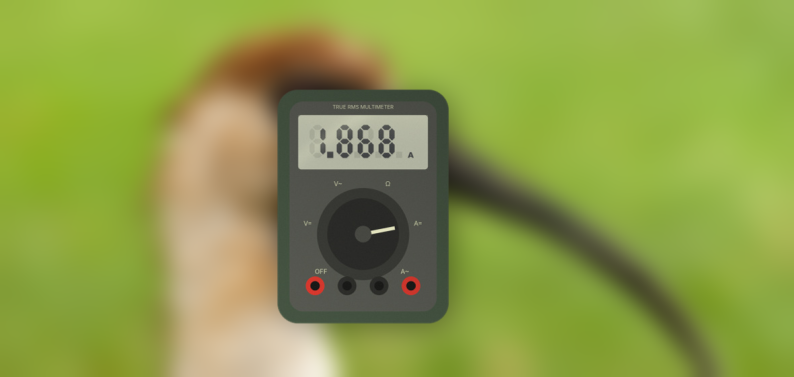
1.868 A
